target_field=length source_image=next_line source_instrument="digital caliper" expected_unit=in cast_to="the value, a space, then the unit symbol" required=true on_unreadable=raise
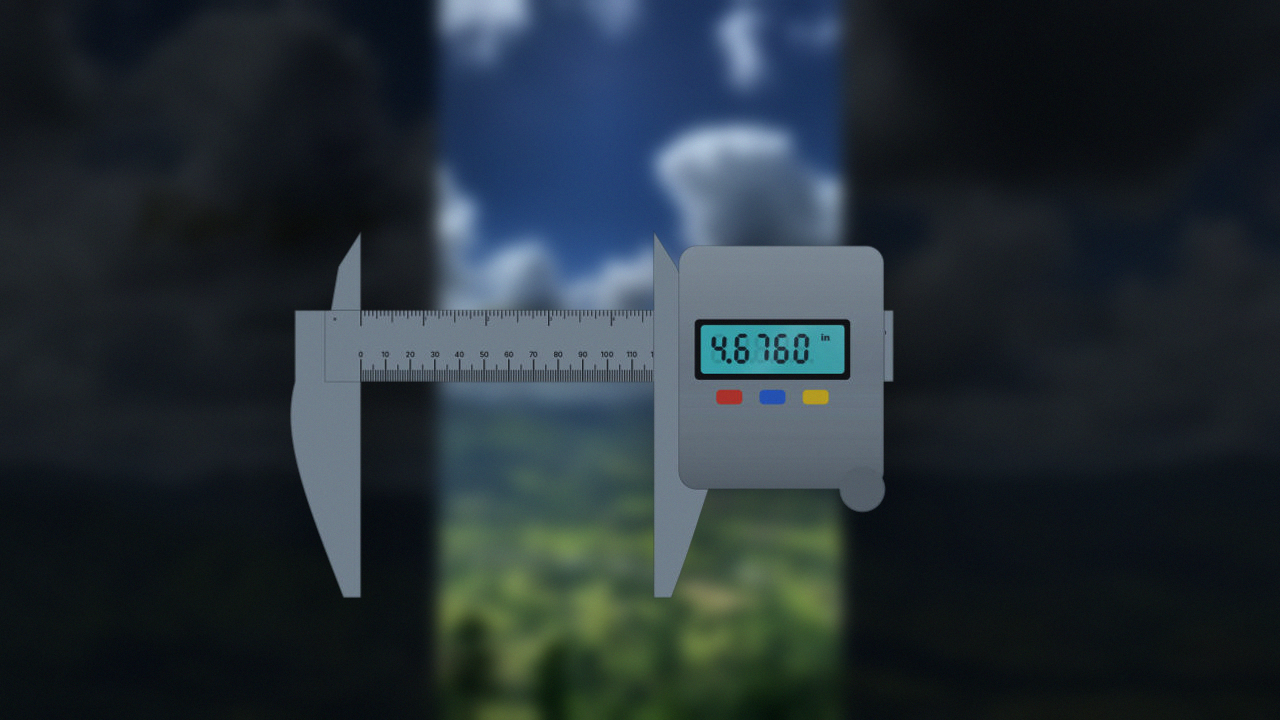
4.6760 in
